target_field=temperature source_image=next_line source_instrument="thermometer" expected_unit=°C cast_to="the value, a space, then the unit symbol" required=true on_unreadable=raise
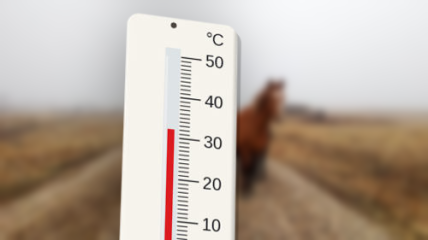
32 °C
